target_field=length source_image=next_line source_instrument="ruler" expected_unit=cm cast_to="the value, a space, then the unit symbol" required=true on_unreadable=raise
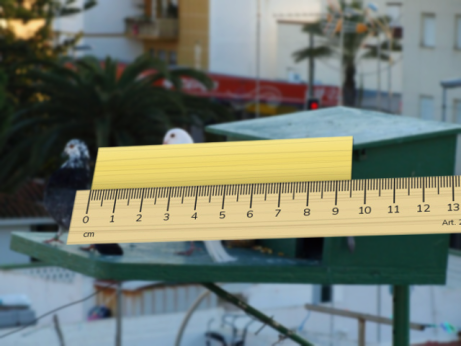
9.5 cm
